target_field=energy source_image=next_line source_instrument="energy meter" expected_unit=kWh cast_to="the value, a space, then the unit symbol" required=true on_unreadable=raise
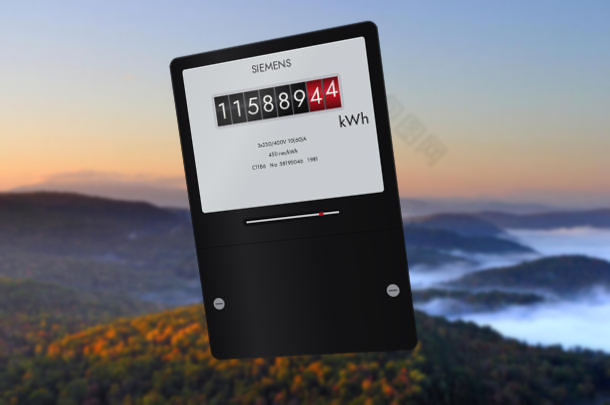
115889.44 kWh
